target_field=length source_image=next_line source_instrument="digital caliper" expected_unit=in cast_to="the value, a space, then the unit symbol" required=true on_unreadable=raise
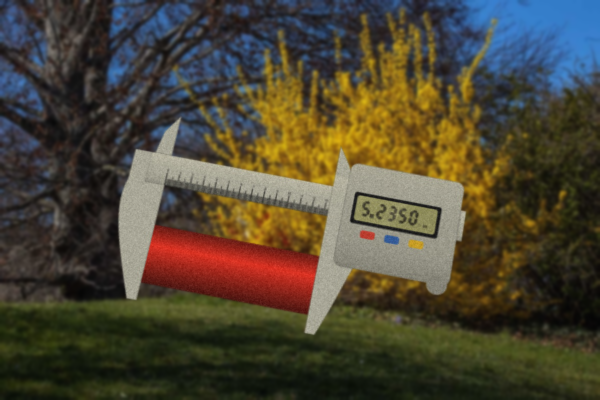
5.2350 in
